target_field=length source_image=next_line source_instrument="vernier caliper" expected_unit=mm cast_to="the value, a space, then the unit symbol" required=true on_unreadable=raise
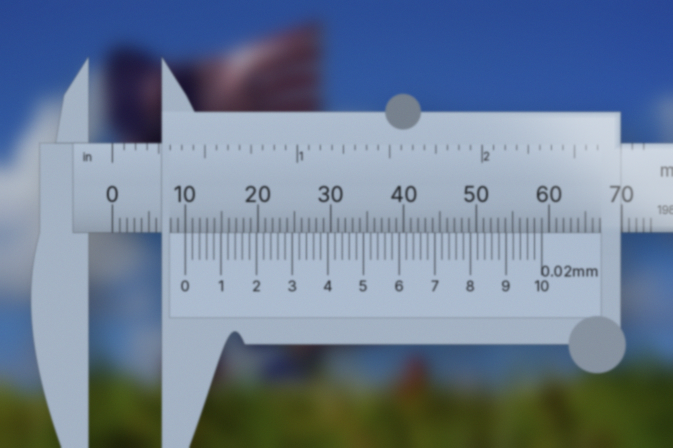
10.0 mm
